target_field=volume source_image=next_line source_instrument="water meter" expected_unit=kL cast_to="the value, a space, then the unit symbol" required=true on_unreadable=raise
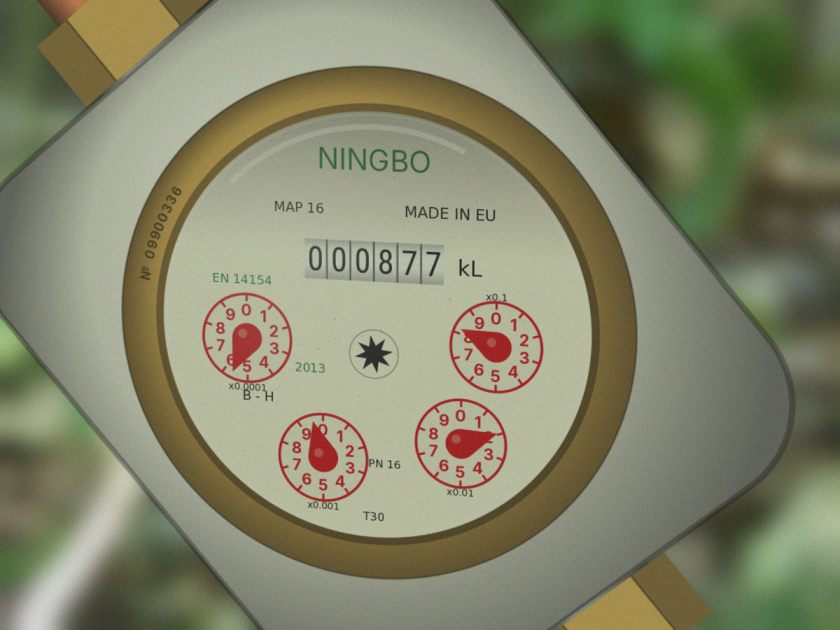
877.8195 kL
